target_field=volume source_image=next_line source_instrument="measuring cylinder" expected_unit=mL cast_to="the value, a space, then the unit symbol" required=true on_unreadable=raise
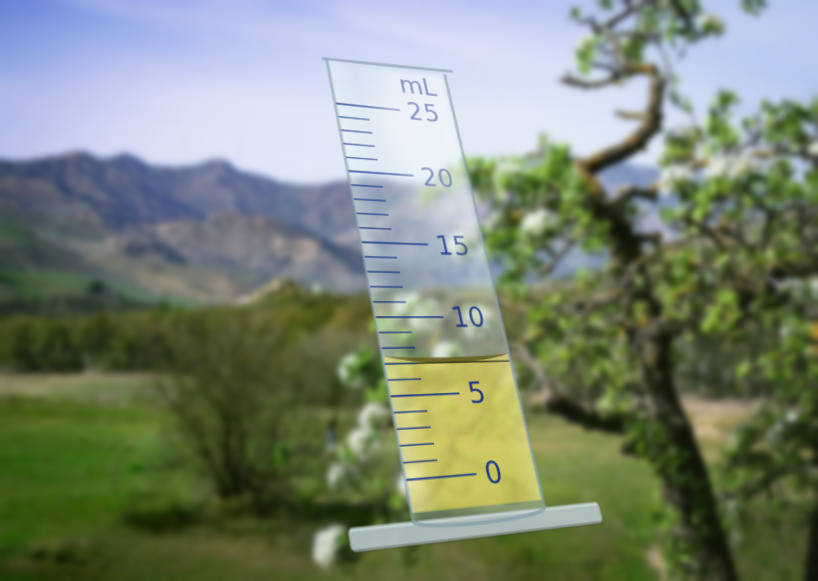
7 mL
